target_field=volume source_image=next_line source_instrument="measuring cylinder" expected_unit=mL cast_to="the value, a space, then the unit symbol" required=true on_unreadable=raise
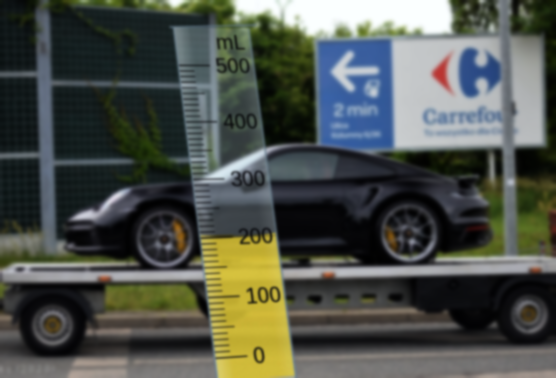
200 mL
